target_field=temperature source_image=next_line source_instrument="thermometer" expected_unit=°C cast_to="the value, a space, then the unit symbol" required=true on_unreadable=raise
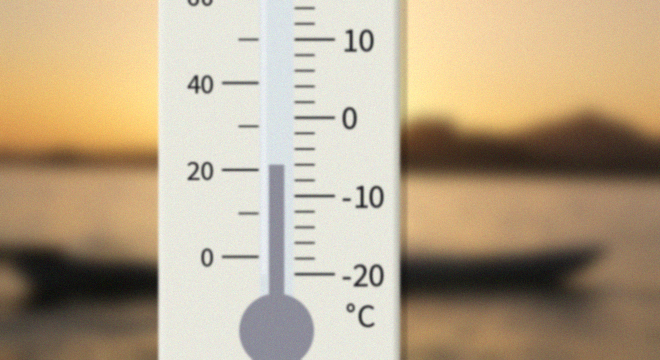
-6 °C
